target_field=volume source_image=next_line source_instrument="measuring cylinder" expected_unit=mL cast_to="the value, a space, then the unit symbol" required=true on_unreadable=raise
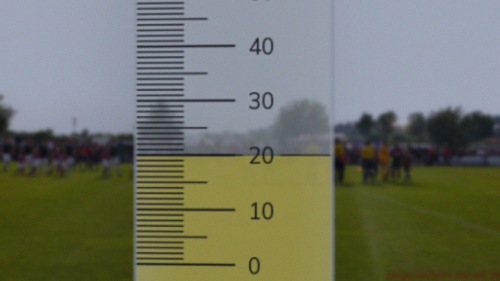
20 mL
